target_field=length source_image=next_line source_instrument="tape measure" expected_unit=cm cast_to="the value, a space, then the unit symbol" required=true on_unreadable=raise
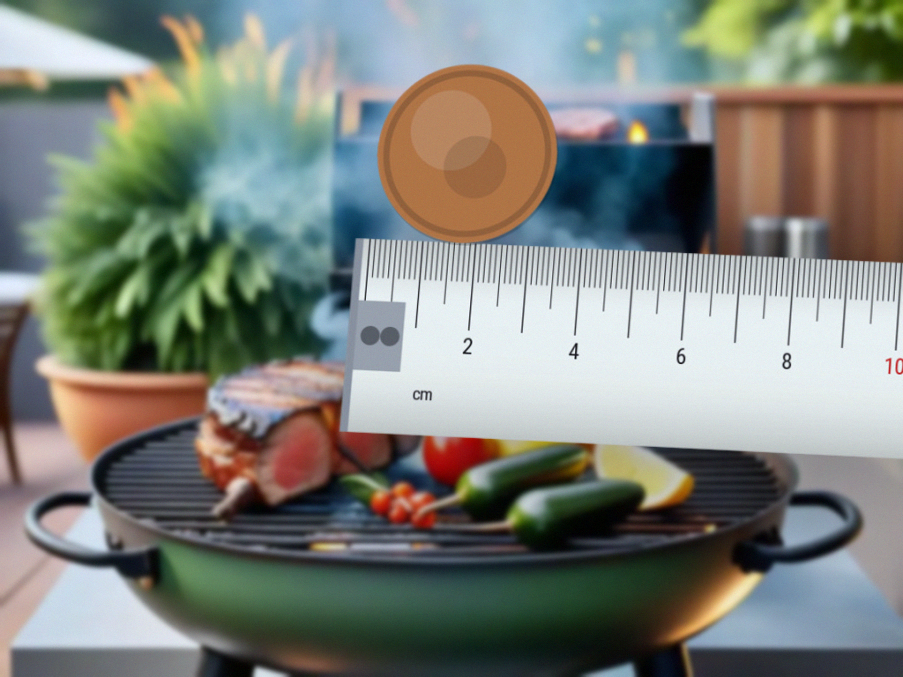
3.4 cm
